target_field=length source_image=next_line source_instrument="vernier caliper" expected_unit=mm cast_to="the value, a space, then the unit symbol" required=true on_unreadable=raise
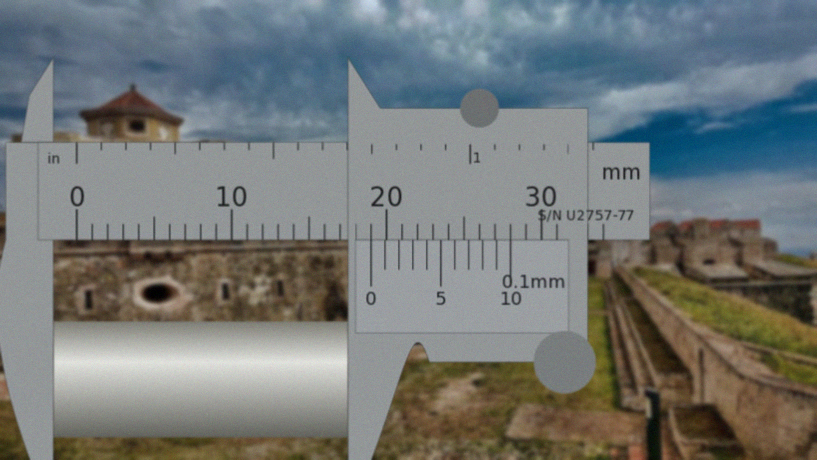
19.0 mm
